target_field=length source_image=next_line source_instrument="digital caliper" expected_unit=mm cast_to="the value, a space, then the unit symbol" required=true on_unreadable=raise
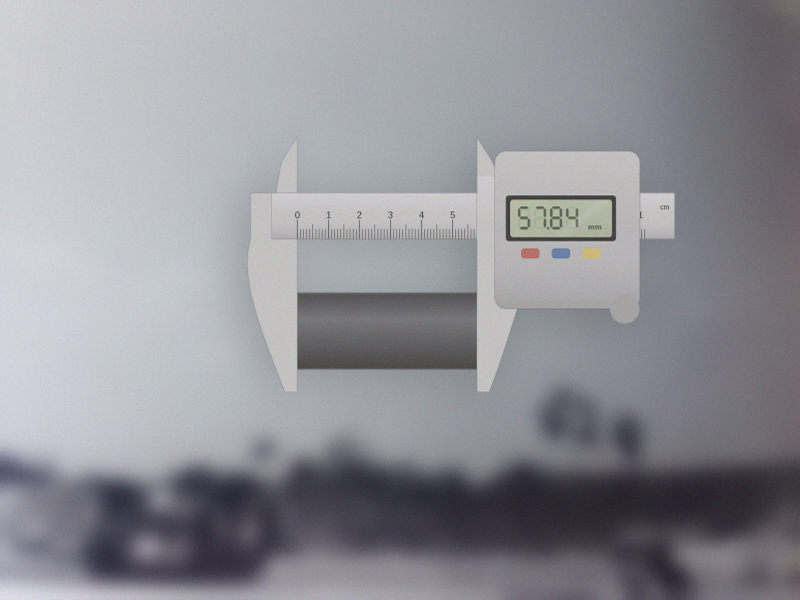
57.84 mm
